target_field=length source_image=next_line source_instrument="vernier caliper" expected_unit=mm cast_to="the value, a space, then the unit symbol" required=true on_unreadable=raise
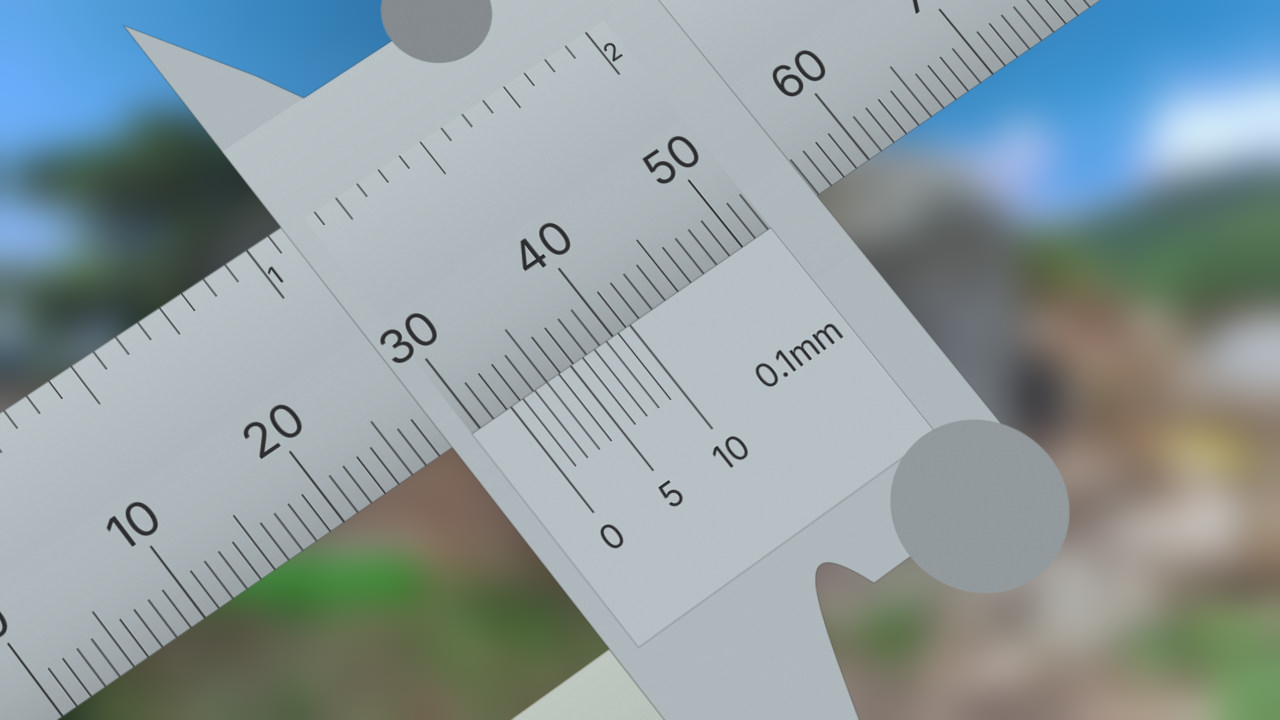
32.3 mm
